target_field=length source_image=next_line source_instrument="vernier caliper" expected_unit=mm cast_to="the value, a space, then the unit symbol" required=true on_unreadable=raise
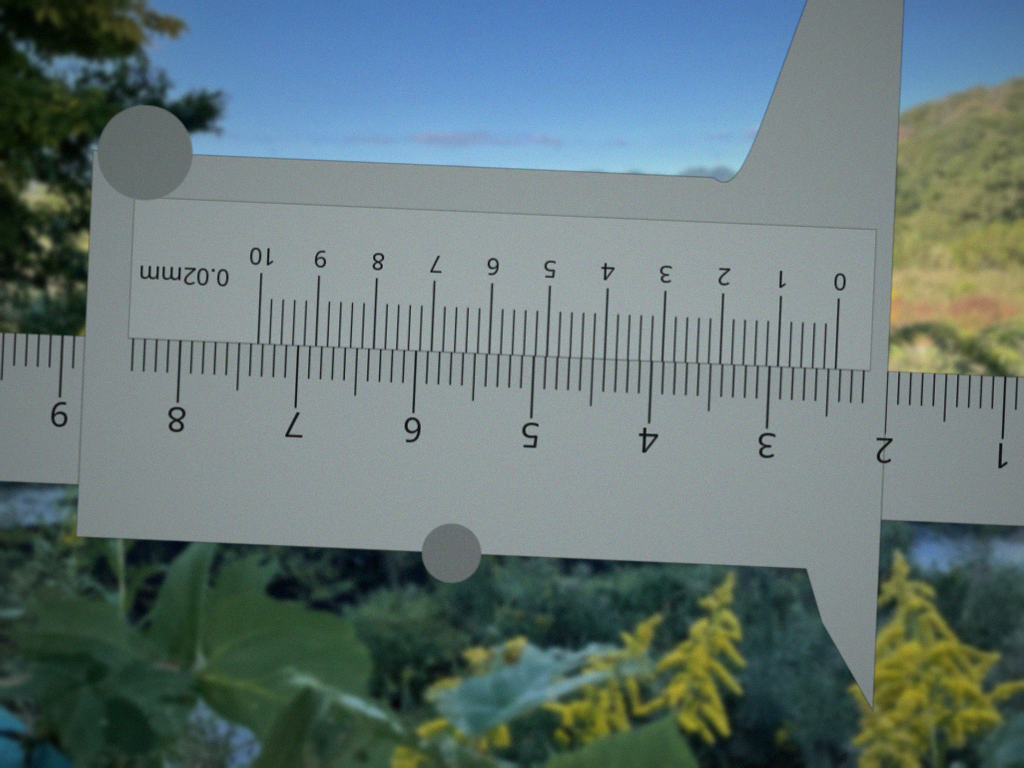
24.4 mm
